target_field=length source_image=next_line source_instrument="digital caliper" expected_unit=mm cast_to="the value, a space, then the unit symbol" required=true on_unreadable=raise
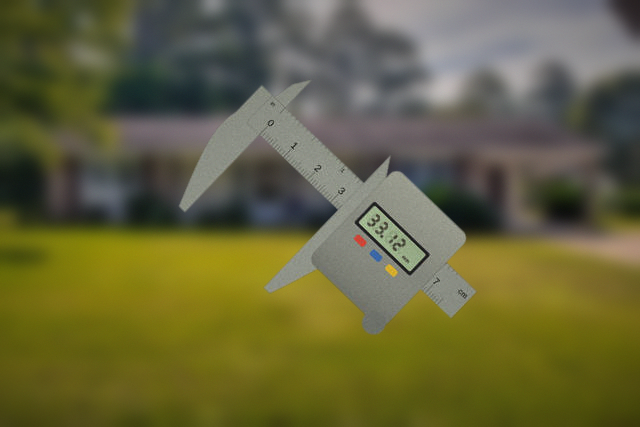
33.12 mm
